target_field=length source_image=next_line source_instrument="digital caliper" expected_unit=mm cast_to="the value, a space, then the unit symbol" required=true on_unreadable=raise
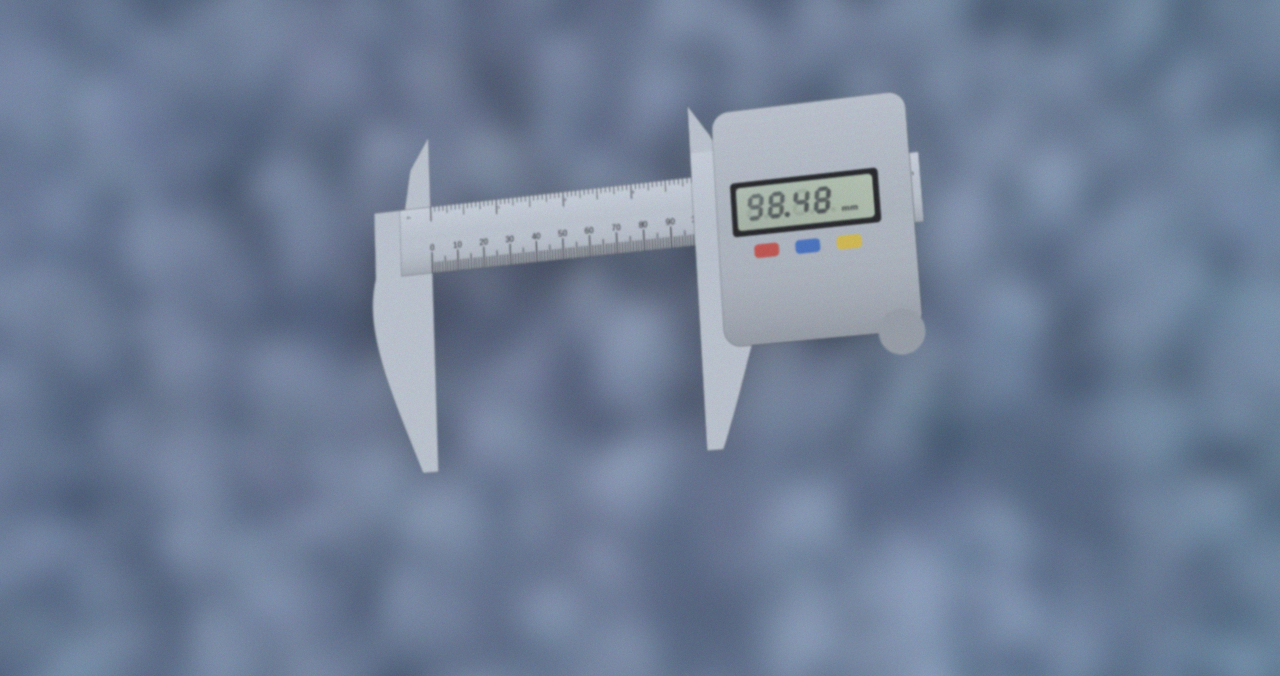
98.48 mm
